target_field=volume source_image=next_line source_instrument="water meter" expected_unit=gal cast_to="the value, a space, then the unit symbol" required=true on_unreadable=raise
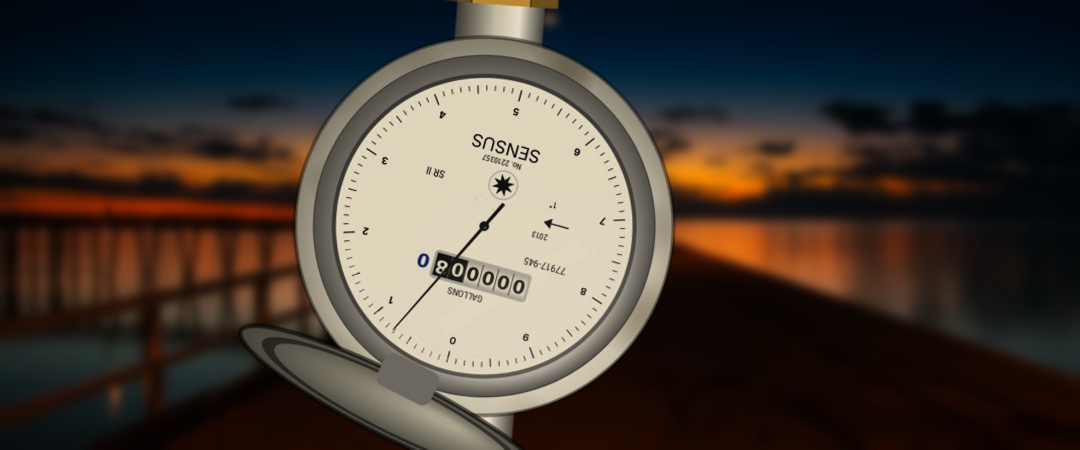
80.7 gal
